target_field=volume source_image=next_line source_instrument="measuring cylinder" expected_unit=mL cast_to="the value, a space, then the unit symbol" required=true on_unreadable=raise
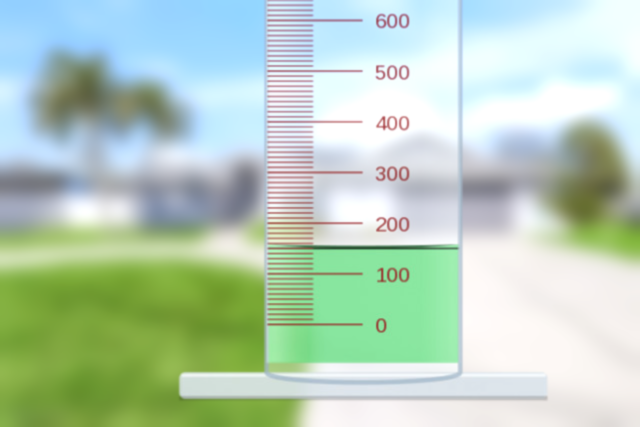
150 mL
